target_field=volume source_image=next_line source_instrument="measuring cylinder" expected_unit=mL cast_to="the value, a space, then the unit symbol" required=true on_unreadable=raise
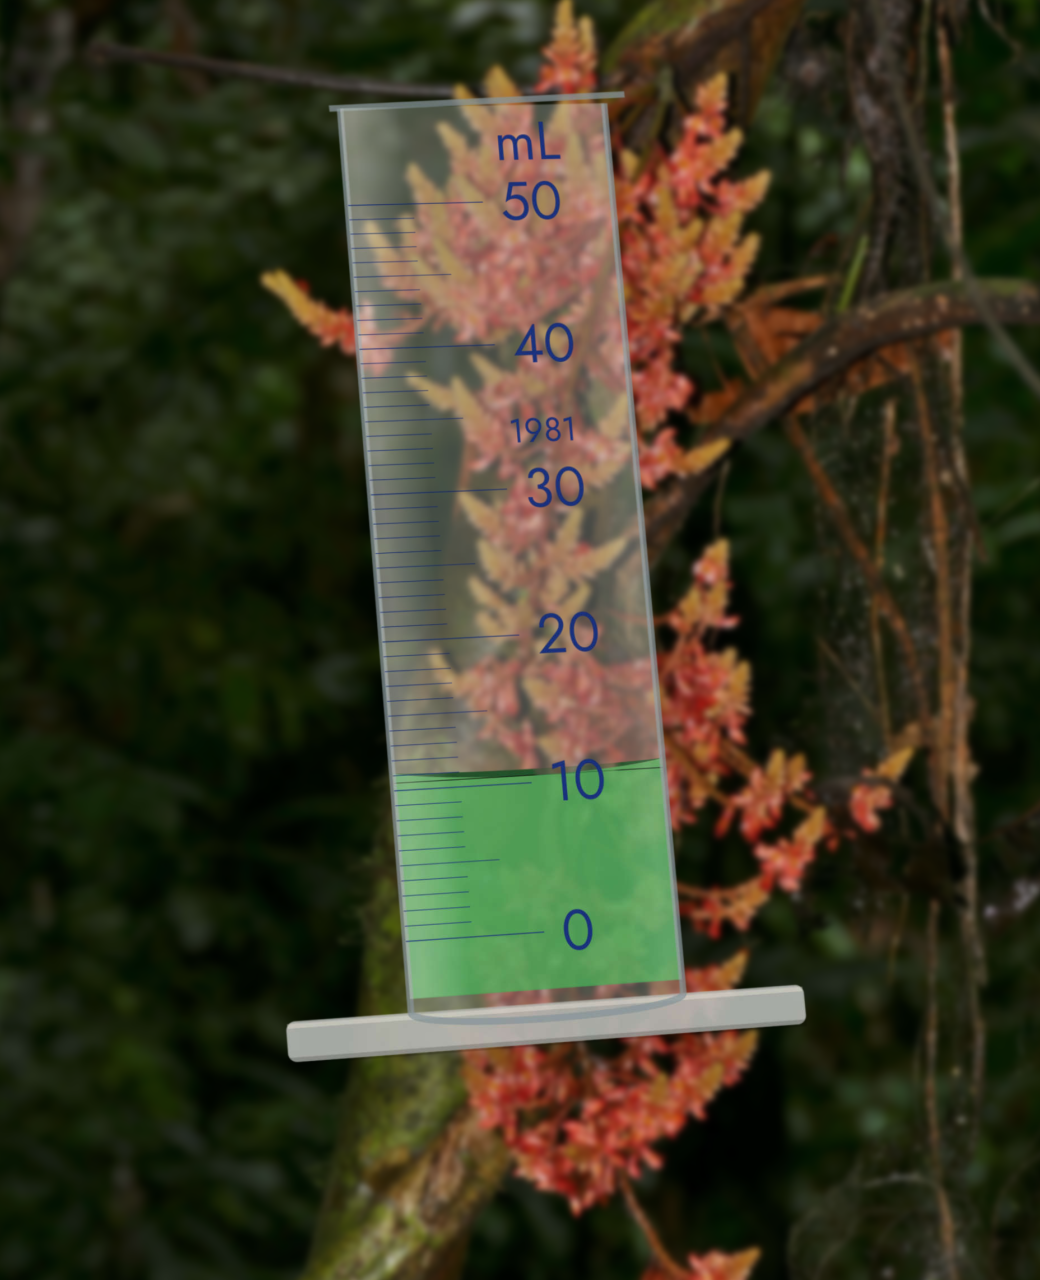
10.5 mL
